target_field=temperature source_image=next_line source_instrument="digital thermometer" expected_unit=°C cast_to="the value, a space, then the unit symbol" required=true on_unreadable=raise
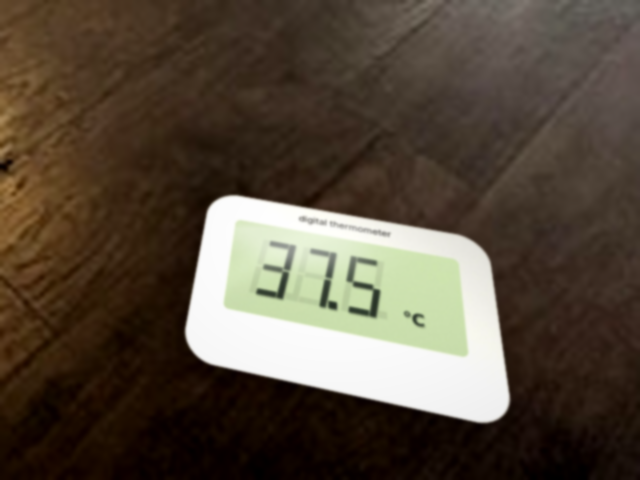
37.5 °C
